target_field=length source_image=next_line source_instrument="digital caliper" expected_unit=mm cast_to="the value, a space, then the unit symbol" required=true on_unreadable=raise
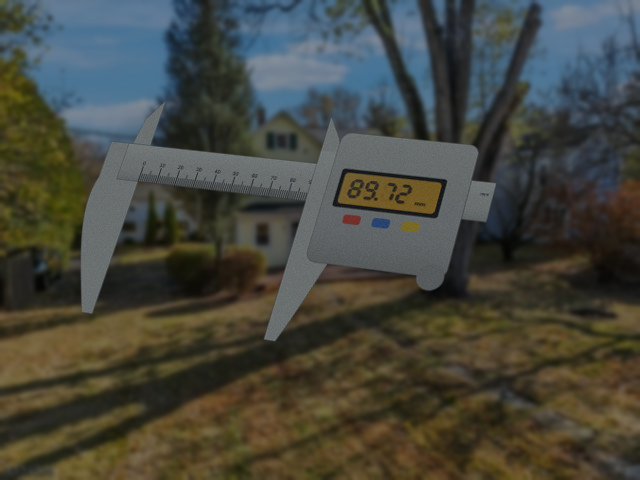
89.72 mm
